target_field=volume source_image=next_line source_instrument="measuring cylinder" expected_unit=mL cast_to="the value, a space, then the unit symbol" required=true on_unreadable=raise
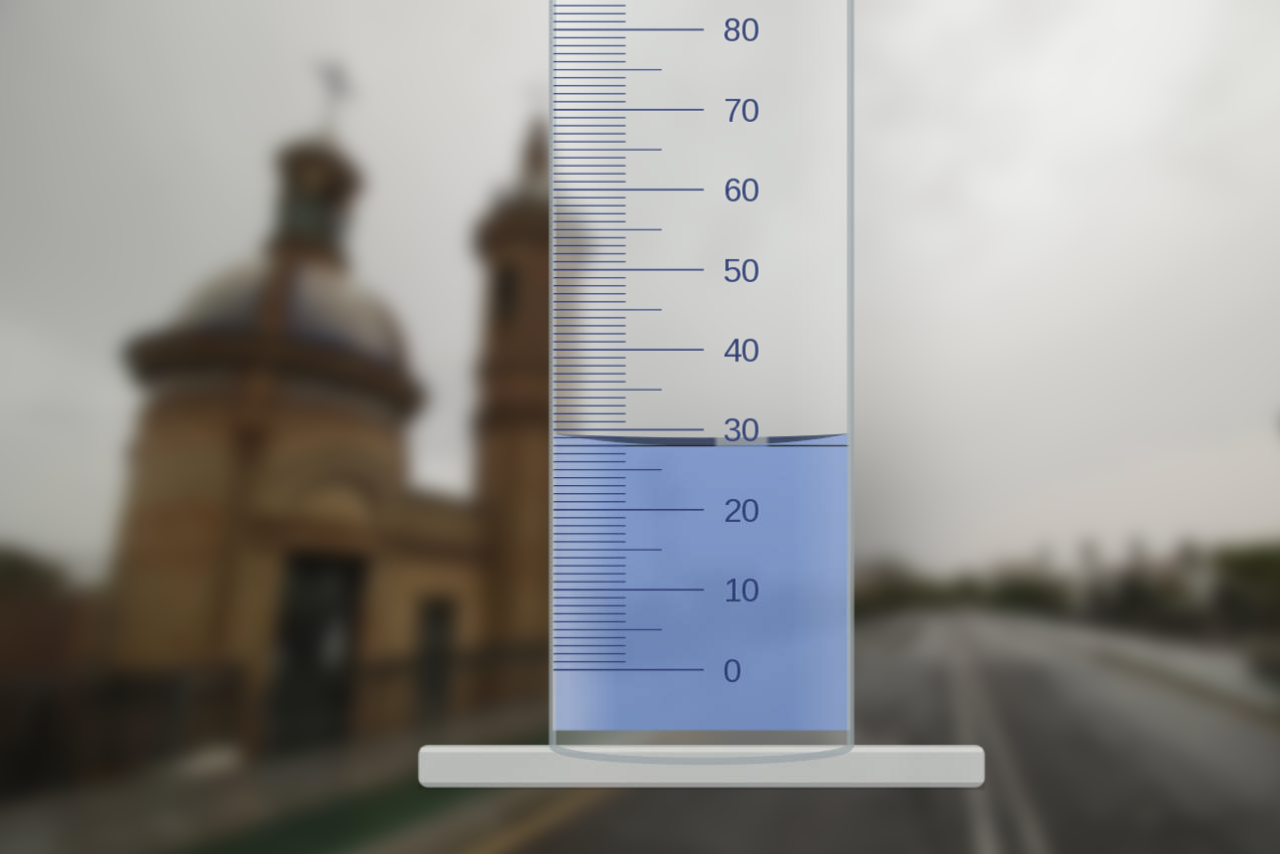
28 mL
